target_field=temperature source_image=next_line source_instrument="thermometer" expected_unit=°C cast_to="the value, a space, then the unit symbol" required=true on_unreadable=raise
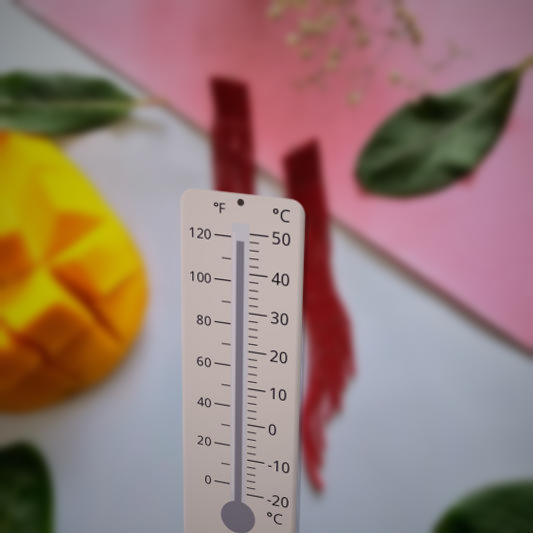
48 °C
